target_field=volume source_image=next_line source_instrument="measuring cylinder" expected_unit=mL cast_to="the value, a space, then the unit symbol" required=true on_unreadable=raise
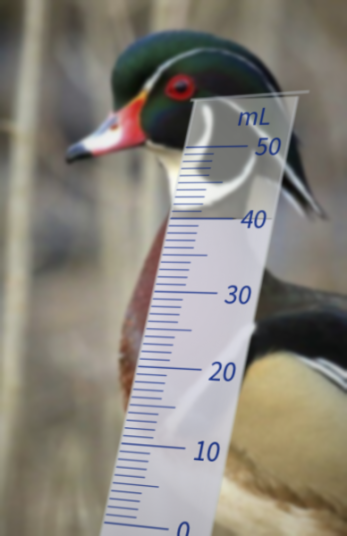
40 mL
